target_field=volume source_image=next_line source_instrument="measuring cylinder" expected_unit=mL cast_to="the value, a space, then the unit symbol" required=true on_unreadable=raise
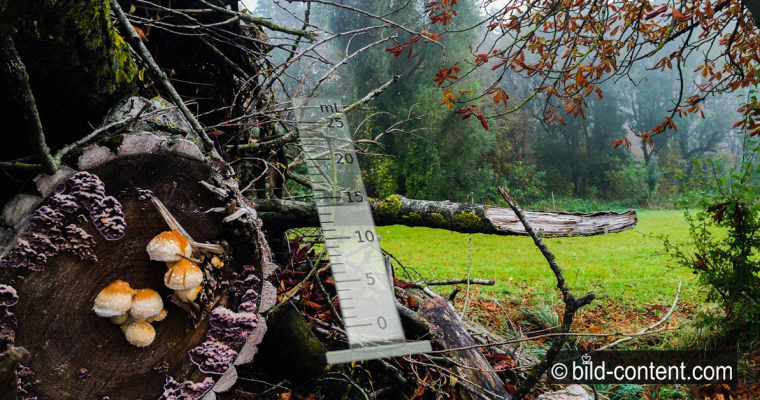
14 mL
